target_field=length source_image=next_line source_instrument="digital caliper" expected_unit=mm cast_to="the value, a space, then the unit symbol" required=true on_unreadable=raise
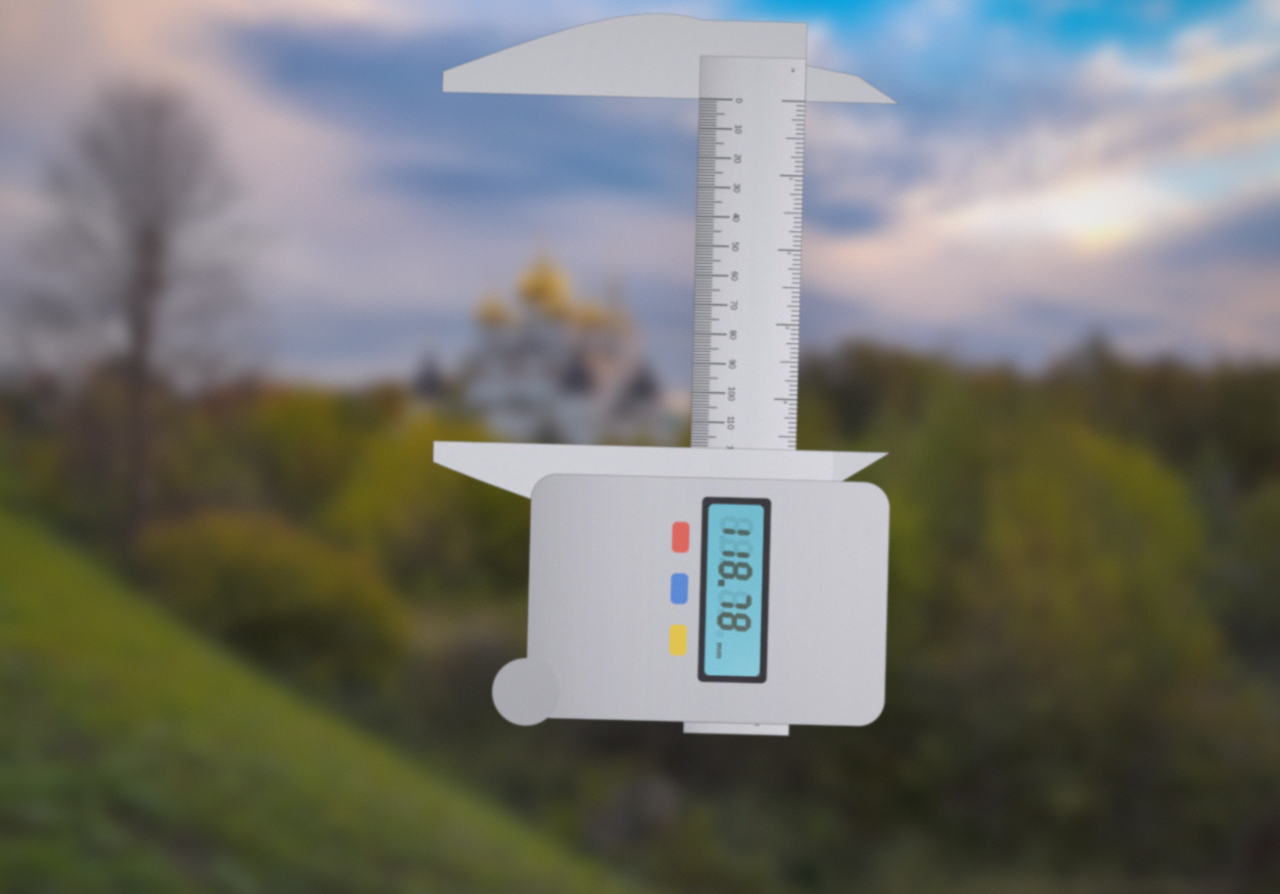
118.78 mm
